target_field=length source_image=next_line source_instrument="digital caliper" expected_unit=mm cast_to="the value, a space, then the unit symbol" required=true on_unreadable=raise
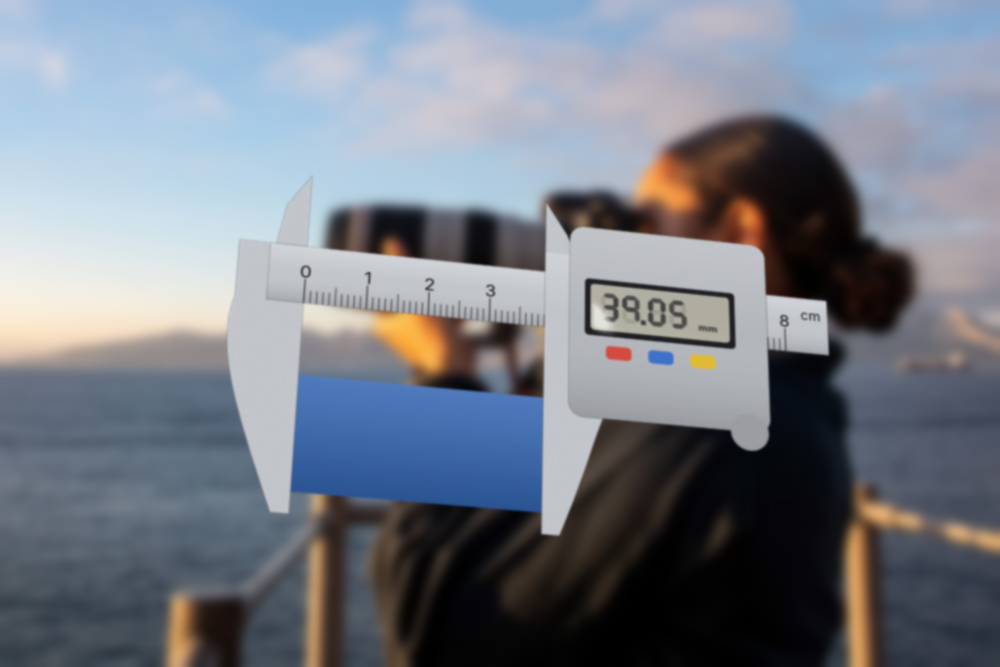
39.05 mm
